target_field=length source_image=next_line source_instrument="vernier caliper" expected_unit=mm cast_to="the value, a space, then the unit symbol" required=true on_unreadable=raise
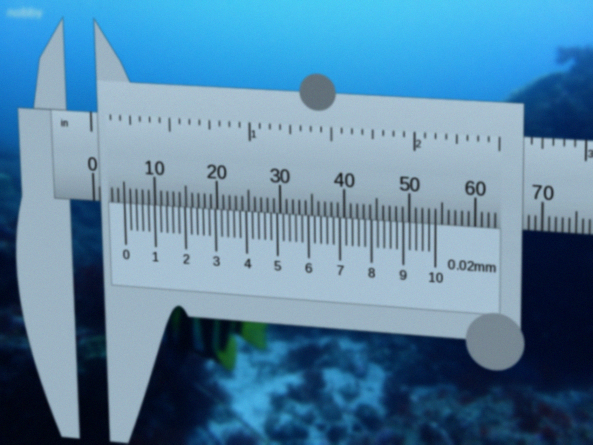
5.0 mm
